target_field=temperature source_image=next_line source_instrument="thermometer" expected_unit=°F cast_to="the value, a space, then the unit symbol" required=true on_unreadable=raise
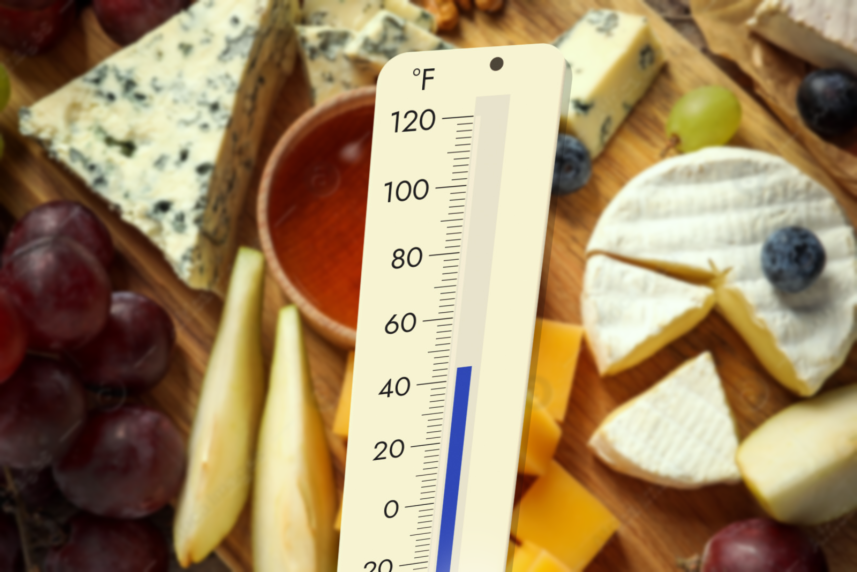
44 °F
